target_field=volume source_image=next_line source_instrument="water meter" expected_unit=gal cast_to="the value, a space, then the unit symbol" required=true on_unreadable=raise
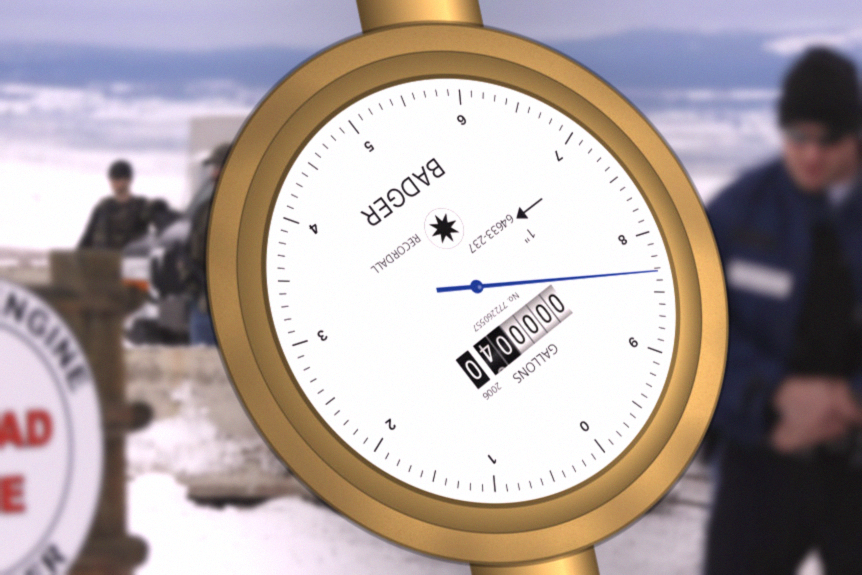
38.3 gal
